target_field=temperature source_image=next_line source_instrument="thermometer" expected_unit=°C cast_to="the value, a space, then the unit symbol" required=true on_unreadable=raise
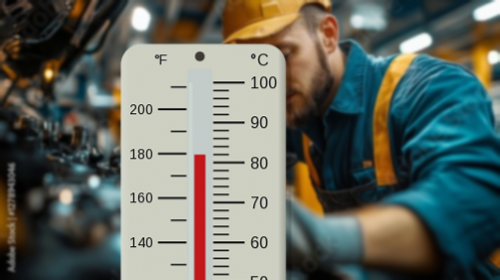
82 °C
